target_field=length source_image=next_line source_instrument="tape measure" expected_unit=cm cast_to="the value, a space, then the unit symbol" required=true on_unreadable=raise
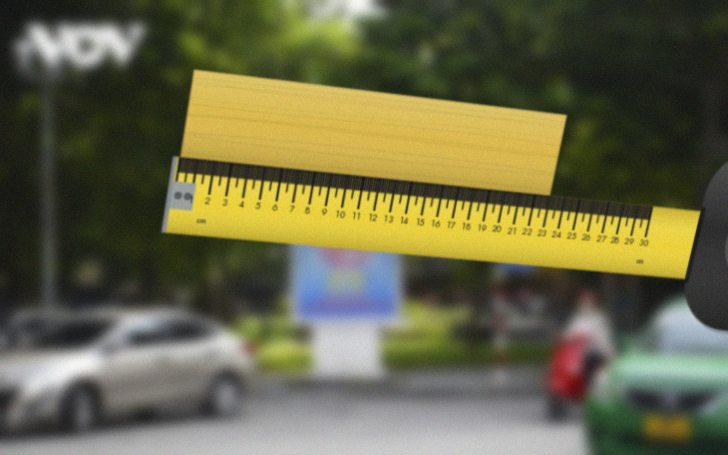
23 cm
